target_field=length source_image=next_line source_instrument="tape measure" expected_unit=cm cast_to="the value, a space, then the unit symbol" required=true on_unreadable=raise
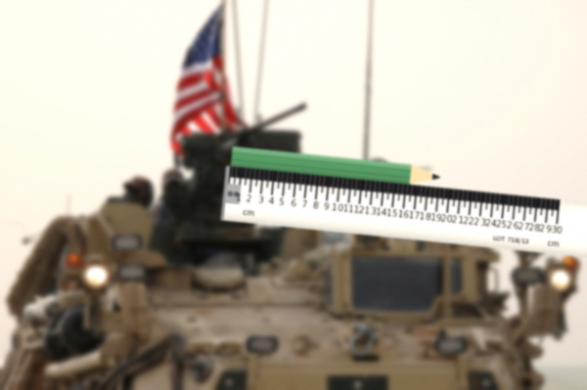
19 cm
